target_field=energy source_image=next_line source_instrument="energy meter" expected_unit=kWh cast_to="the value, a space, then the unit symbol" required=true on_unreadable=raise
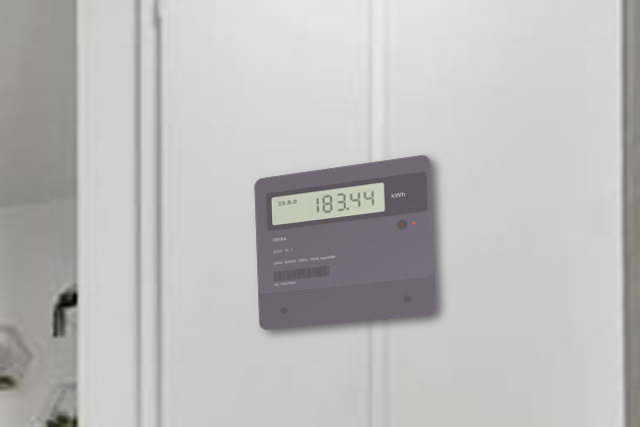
183.44 kWh
